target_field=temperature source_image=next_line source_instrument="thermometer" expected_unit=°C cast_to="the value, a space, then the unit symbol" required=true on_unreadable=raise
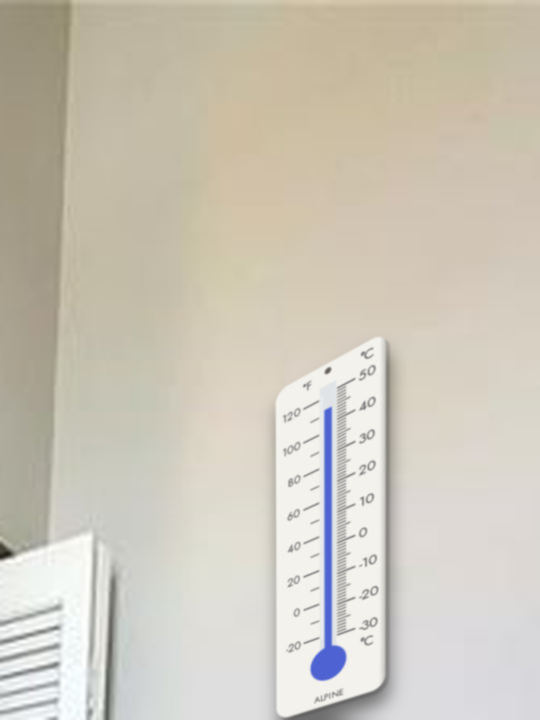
45 °C
